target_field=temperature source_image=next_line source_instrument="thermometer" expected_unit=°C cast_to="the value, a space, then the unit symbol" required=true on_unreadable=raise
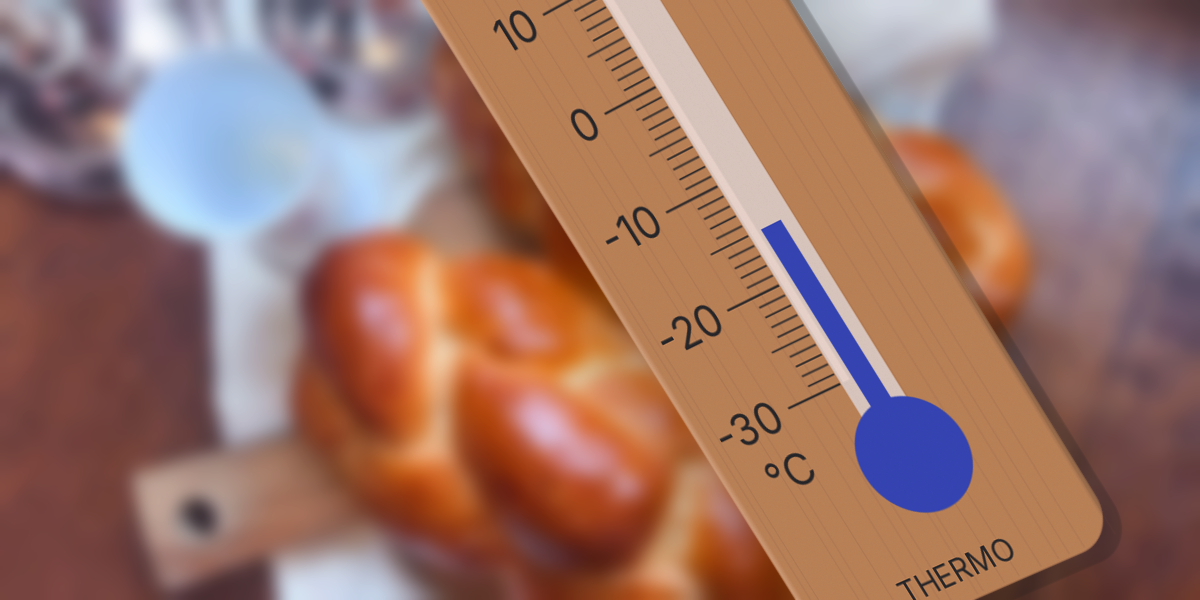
-15 °C
